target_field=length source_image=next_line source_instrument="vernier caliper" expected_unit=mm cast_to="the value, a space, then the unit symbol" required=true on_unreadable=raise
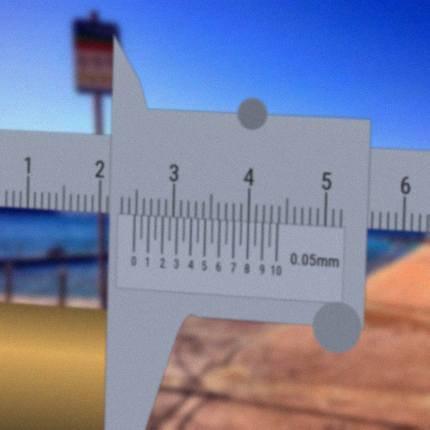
24.8 mm
